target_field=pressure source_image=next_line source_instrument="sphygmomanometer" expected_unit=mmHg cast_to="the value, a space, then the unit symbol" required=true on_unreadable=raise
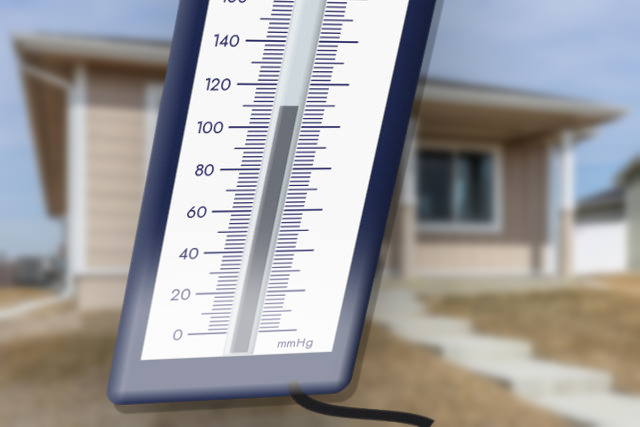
110 mmHg
